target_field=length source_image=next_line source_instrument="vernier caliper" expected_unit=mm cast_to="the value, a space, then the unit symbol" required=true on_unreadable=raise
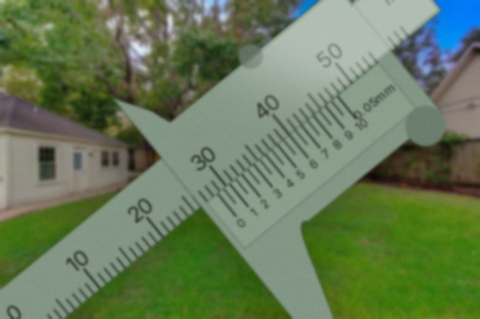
28.6 mm
